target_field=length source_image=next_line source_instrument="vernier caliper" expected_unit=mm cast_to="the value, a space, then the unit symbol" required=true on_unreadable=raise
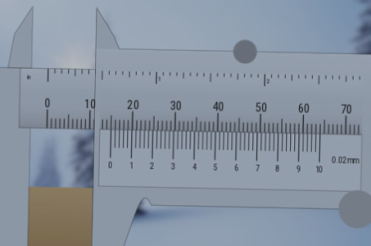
15.0 mm
